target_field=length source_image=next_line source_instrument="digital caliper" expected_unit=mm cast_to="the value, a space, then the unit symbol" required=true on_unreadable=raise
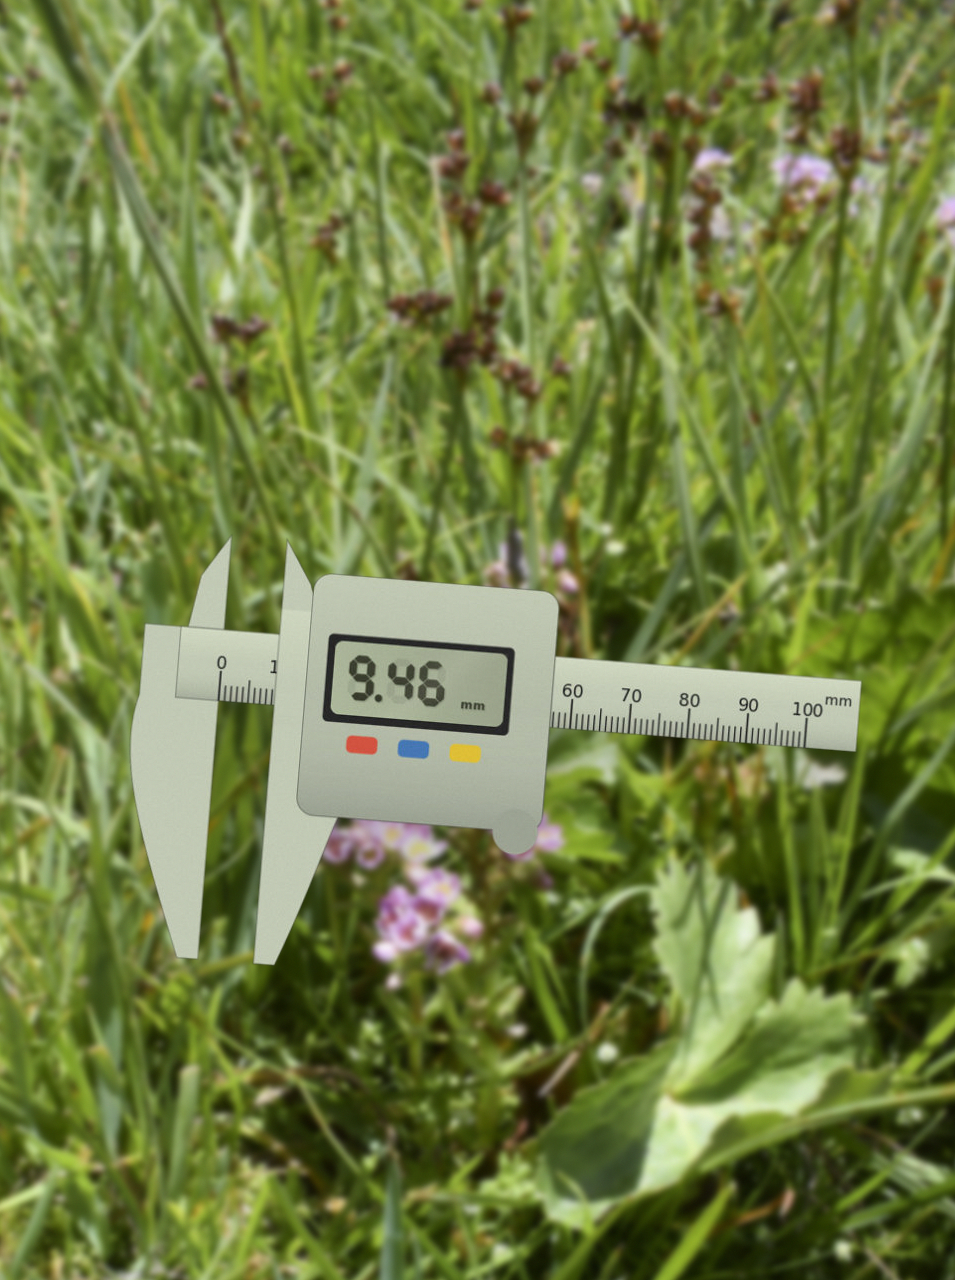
9.46 mm
